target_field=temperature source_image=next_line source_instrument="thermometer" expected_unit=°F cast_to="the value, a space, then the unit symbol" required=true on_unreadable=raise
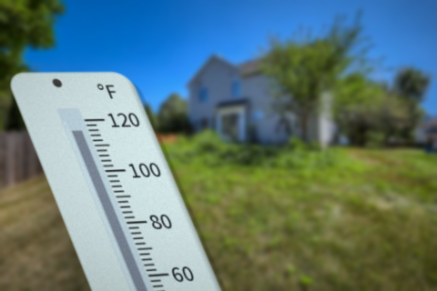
116 °F
